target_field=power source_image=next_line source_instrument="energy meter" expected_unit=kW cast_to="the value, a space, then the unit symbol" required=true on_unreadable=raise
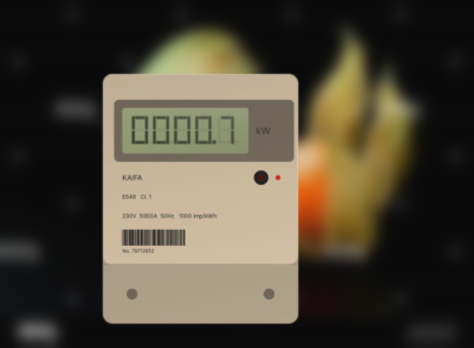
0.7 kW
